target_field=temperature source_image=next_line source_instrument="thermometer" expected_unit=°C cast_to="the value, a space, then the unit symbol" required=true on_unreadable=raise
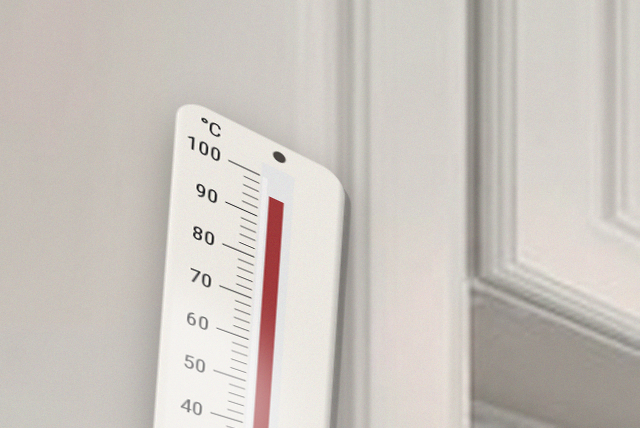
96 °C
